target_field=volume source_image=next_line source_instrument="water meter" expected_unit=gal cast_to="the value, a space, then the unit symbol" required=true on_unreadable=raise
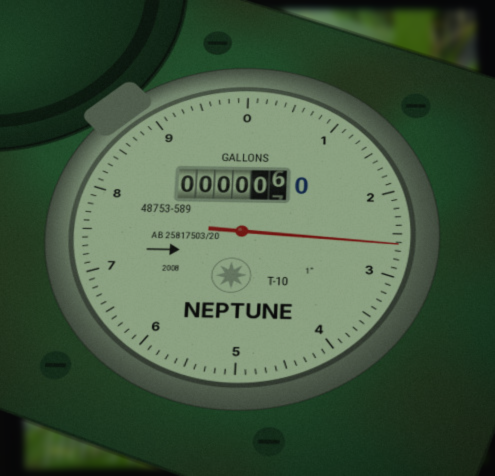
62.6 gal
